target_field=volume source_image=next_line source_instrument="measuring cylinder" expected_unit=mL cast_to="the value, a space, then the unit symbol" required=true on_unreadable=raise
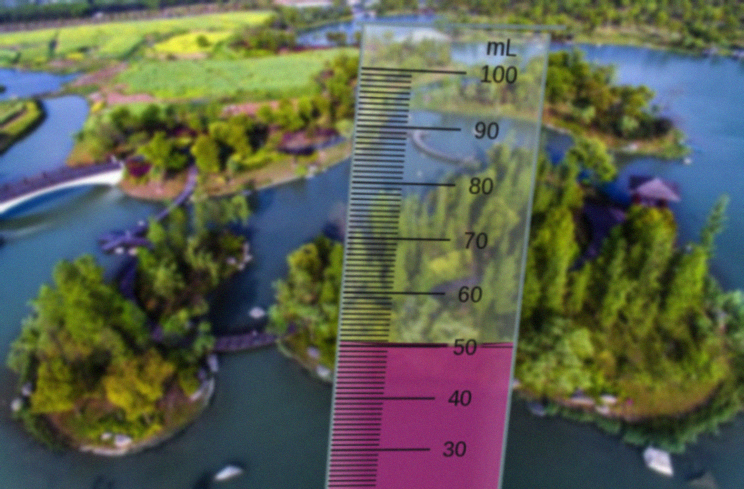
50 mL
